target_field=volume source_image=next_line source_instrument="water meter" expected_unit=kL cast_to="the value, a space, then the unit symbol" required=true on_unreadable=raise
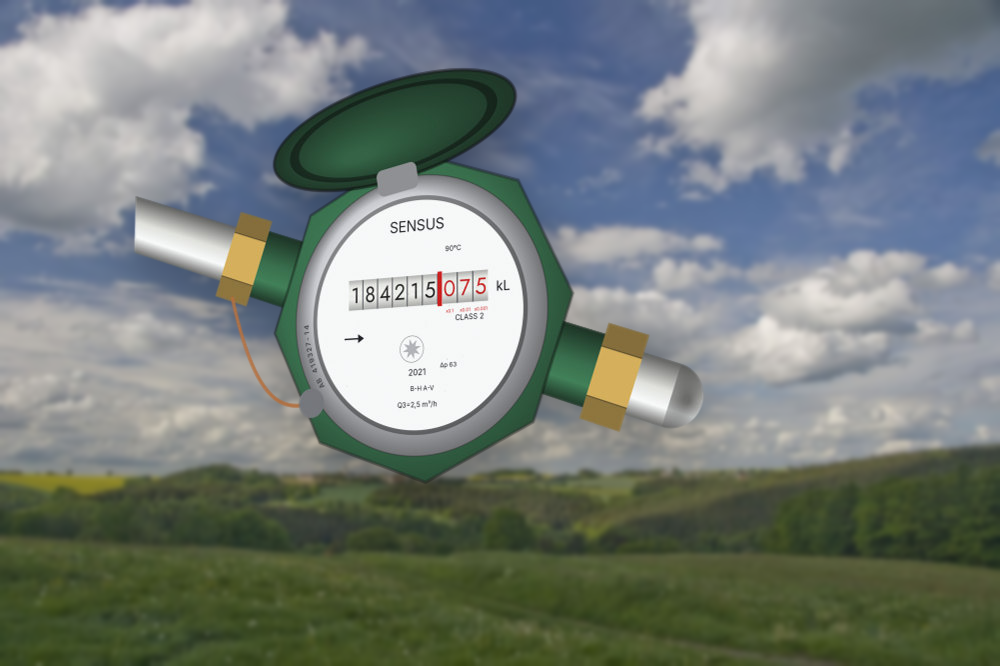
184215.075 kL
